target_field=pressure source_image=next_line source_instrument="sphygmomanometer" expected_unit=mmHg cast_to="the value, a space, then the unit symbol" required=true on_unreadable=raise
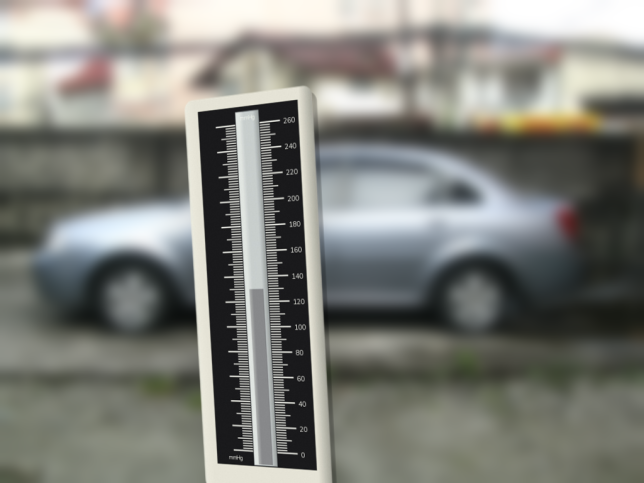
130 mmHg
